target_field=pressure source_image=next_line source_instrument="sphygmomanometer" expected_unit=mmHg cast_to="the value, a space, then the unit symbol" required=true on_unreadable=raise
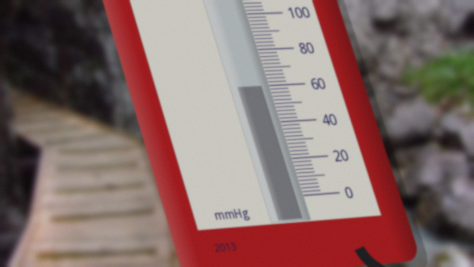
60 mmHg
